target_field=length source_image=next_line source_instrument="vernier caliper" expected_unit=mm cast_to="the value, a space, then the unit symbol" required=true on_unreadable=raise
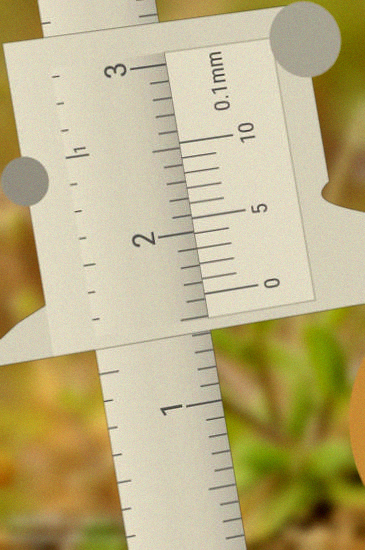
16.3 mm
